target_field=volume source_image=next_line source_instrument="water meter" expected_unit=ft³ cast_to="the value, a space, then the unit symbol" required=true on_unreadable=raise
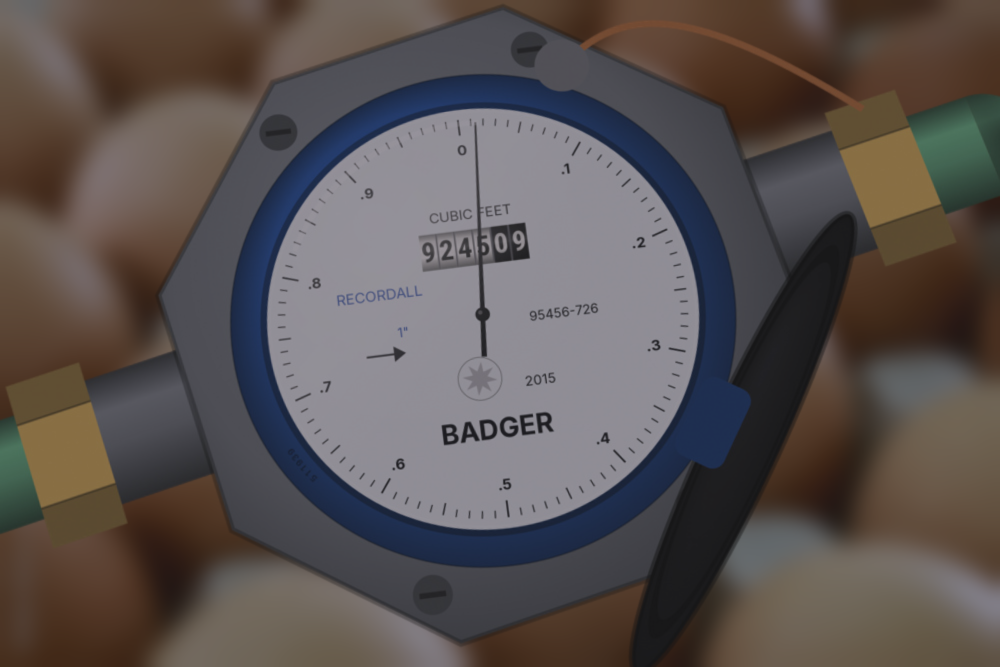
924509.01 ft³
